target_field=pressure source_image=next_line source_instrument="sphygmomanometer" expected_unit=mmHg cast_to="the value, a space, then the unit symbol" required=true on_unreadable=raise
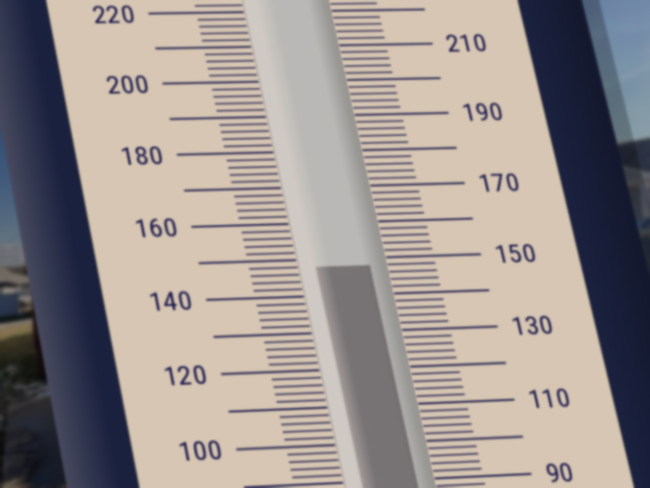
148 mmHg
